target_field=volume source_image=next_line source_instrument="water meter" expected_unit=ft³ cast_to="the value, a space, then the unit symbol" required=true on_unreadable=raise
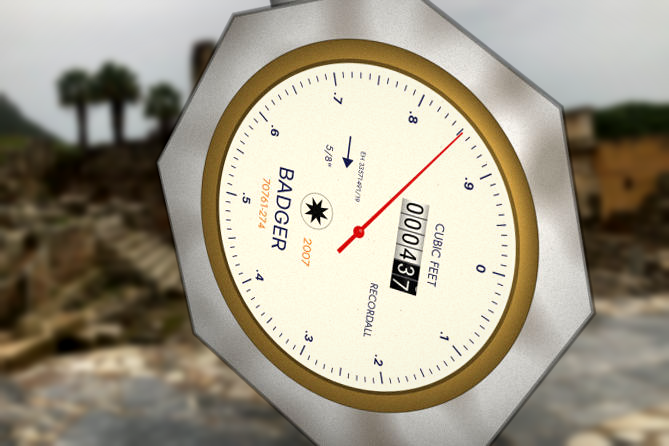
436.85 ft³
